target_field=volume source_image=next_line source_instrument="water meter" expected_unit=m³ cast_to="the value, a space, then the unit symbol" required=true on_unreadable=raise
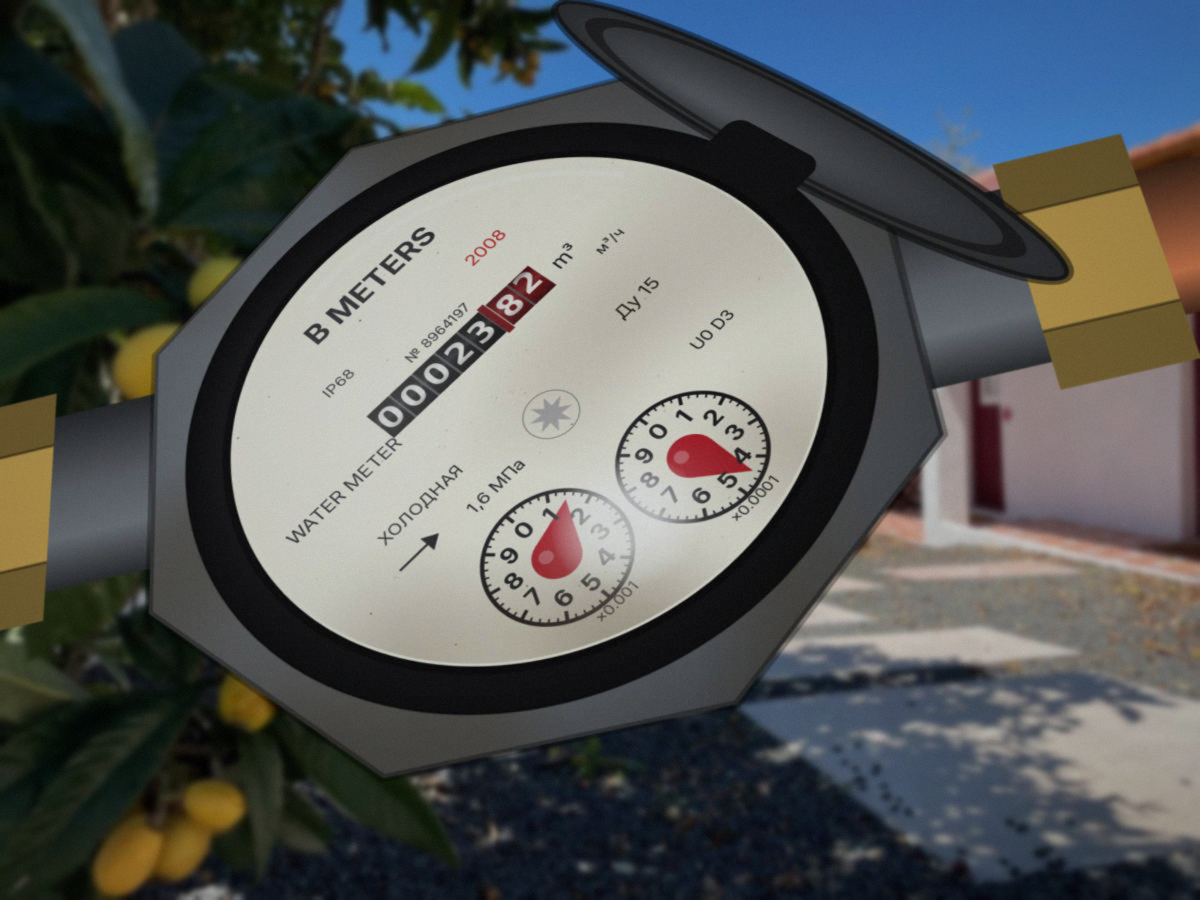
23.8214 m³
